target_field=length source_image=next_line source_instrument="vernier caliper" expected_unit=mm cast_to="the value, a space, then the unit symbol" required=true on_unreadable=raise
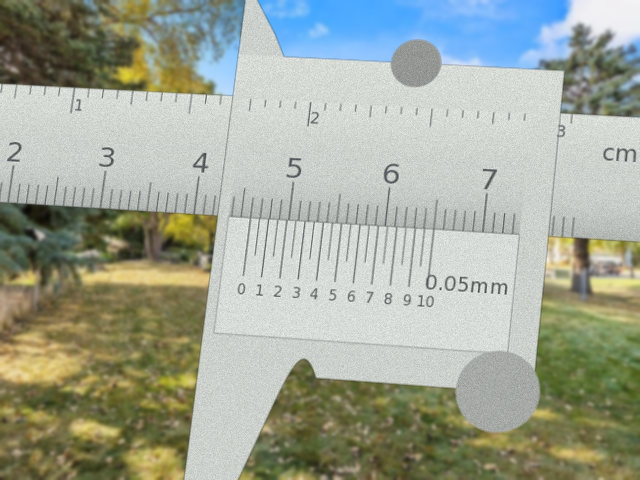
46.0 mm
